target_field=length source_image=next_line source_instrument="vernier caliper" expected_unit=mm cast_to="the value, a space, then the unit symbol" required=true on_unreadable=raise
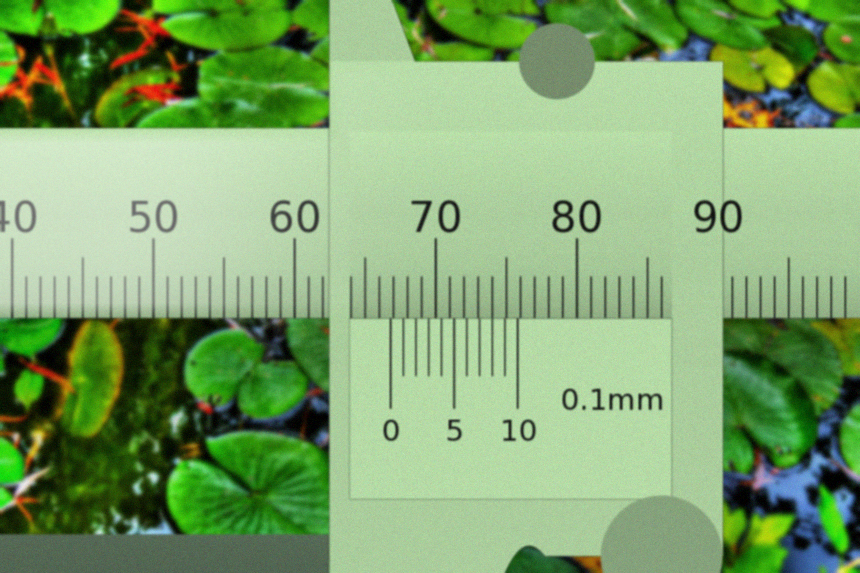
66.8 mm
